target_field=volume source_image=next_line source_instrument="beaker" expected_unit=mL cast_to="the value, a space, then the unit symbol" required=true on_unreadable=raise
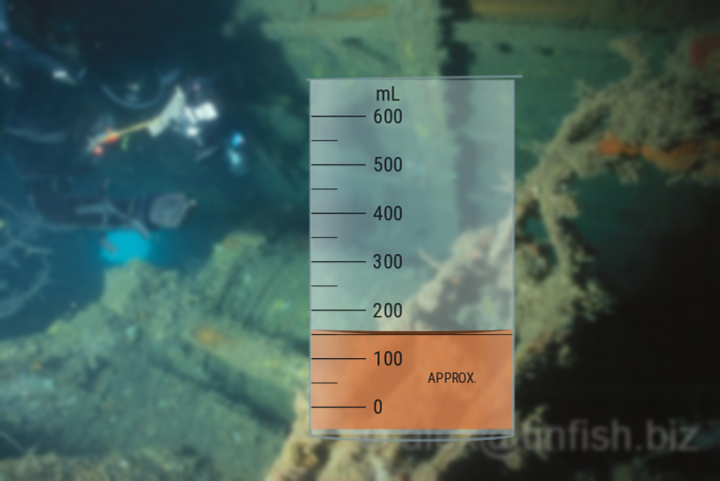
150 mL
